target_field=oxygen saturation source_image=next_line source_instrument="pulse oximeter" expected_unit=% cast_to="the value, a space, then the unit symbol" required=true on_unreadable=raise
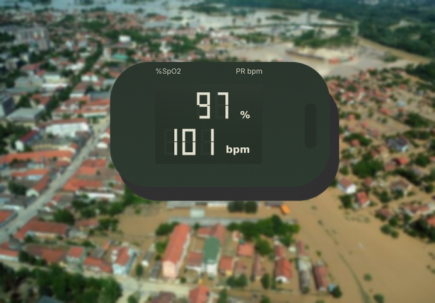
97 %
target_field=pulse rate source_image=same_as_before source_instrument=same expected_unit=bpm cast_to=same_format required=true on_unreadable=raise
101 bpm
